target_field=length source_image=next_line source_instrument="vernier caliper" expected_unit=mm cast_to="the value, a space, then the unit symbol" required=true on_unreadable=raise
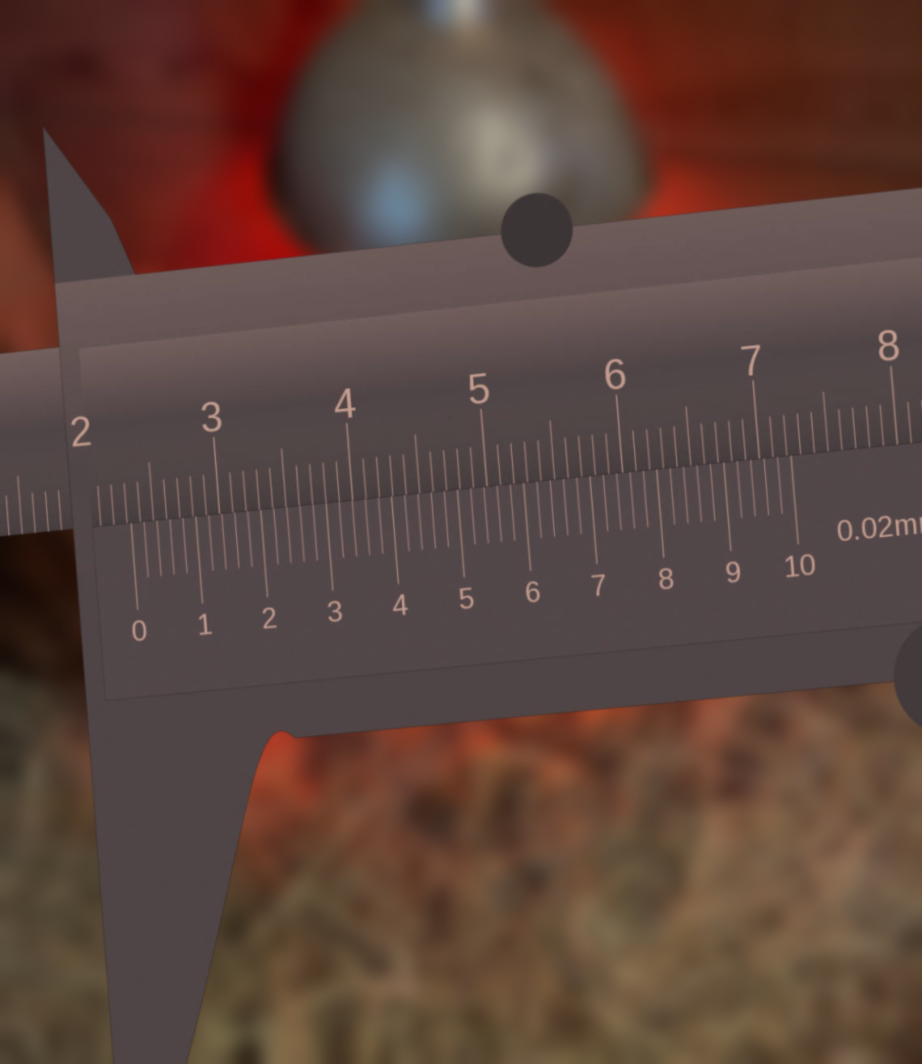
23.3 mm
